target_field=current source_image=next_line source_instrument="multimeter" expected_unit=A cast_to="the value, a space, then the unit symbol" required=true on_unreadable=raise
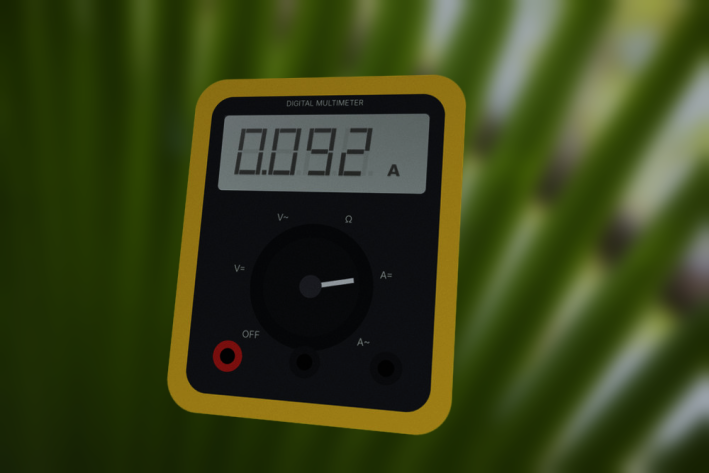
0.092 A
